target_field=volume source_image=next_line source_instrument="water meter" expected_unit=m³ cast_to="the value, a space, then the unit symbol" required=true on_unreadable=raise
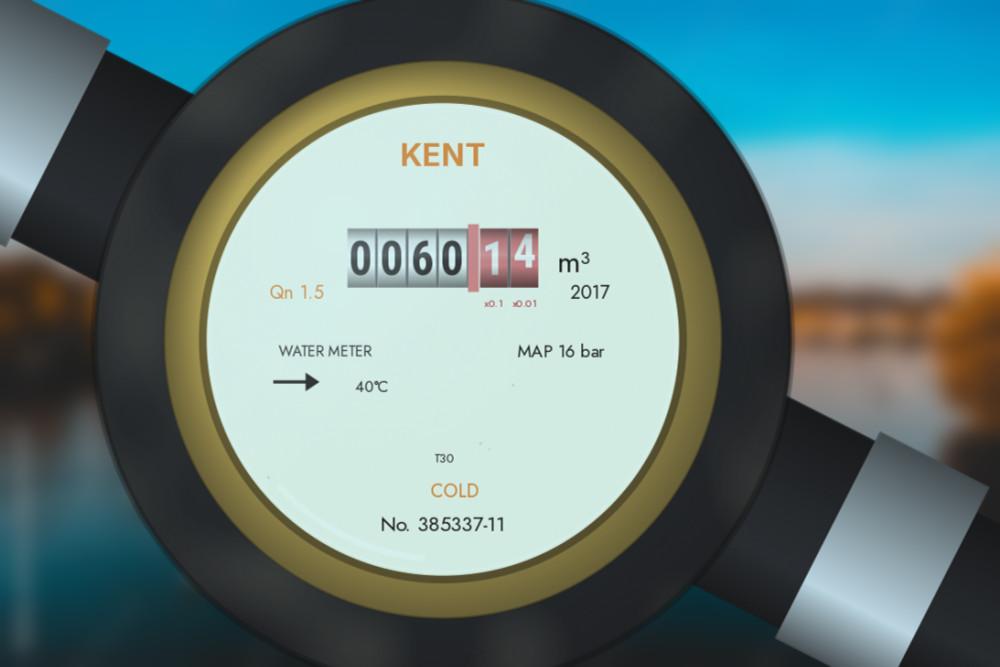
60.14 m³
